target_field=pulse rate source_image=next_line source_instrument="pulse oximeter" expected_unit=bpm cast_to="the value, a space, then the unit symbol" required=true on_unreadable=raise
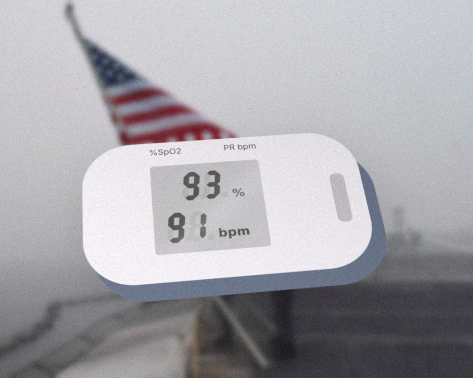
91 bpm
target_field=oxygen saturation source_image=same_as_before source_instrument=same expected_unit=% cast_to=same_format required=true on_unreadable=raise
93 %
